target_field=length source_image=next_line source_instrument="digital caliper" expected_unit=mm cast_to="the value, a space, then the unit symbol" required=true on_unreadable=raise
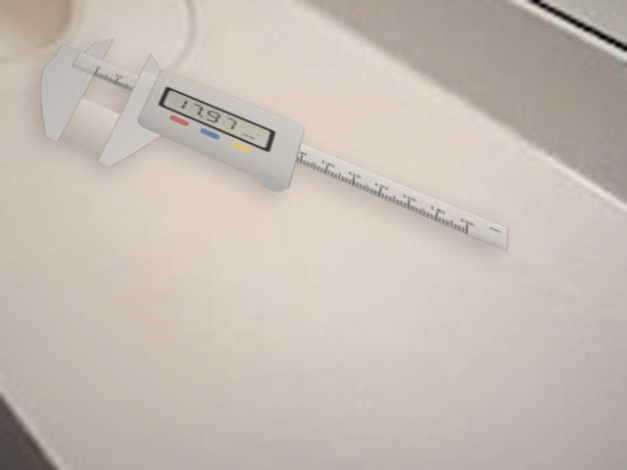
17.97 mm
